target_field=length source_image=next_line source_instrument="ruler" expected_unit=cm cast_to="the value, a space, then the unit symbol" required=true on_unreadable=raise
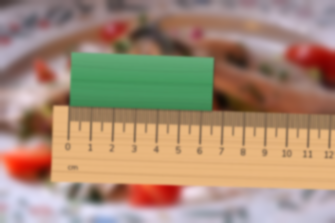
6.5 cm
